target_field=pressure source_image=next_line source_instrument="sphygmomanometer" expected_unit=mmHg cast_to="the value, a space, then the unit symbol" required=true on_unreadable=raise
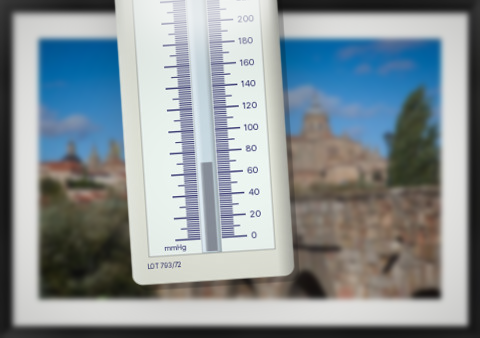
70 mmHg
